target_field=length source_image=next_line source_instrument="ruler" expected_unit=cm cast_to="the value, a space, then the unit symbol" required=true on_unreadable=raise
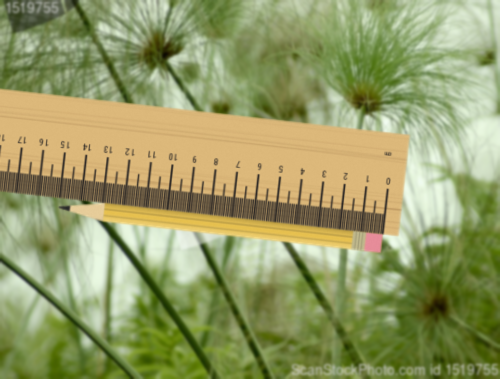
15 cm
